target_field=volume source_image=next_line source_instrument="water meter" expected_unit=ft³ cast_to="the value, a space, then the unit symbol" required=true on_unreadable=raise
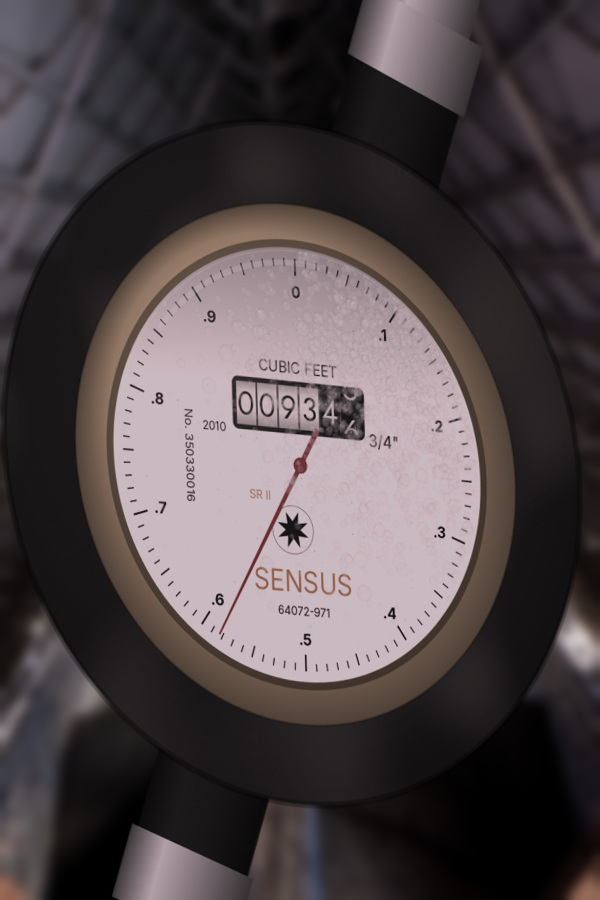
9345.58 ft³
